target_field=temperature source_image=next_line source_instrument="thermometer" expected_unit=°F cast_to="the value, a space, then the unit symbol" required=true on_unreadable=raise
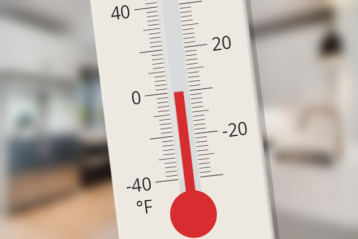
0 °F
